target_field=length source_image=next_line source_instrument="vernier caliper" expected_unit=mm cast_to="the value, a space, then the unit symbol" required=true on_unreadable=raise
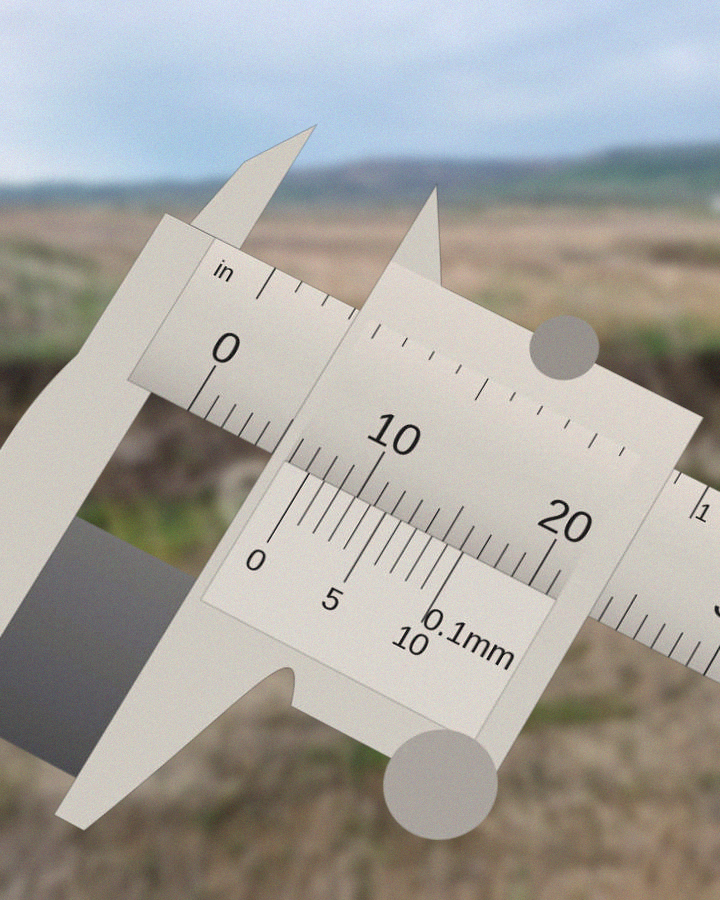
7.2 mm
